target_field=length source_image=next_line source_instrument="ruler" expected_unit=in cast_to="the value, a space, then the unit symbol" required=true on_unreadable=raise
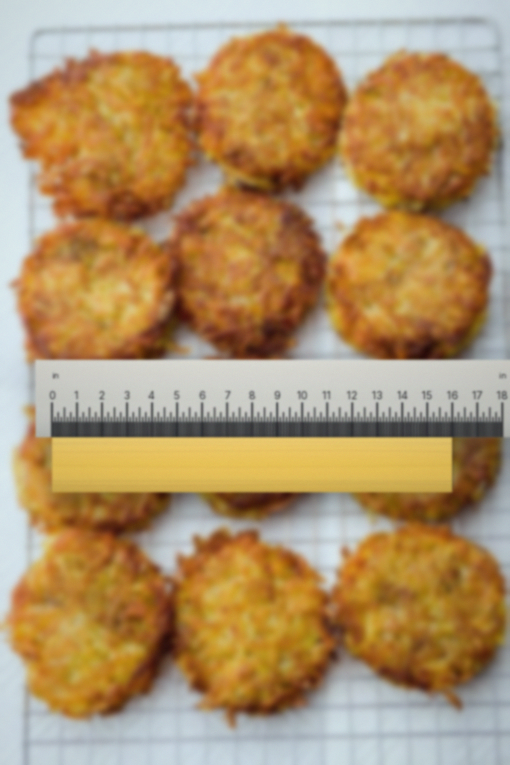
16 in
